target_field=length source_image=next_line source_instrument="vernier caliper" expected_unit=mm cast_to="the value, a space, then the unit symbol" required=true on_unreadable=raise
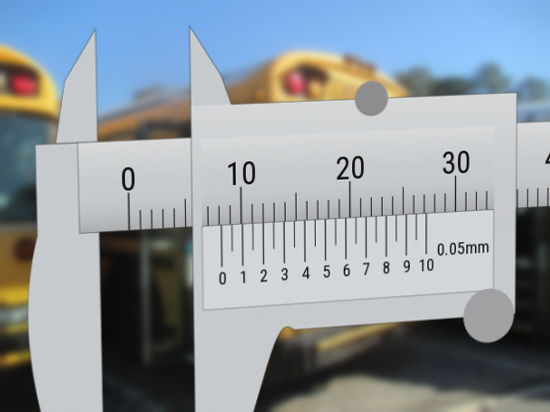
8.2 mm
